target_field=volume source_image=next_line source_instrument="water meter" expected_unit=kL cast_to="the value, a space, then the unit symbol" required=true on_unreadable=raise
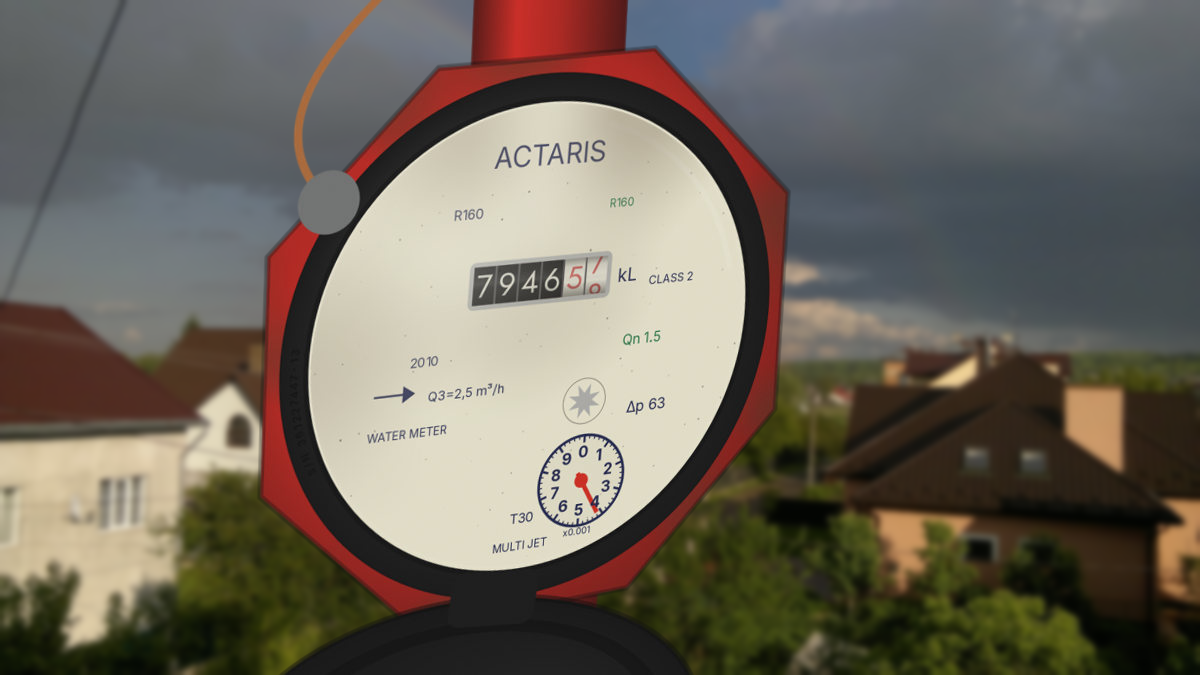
7946.574 kL
